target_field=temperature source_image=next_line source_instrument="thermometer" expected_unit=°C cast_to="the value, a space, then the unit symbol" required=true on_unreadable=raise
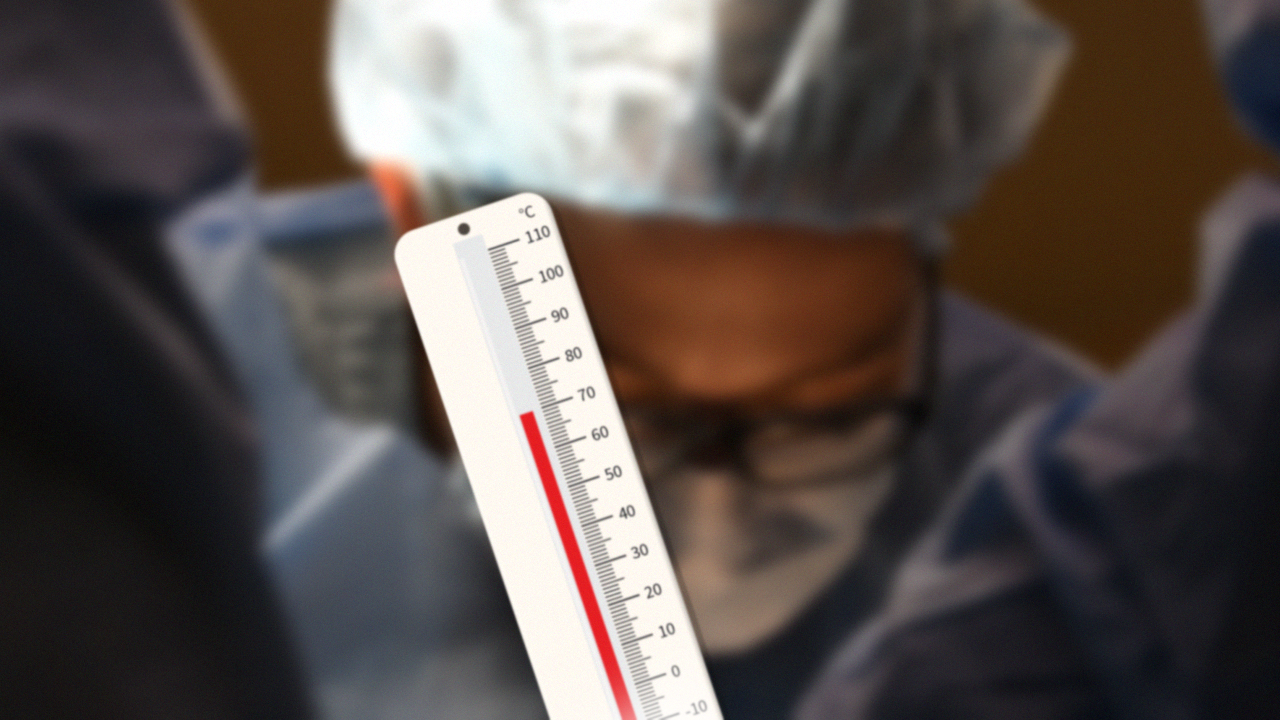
70 °C
